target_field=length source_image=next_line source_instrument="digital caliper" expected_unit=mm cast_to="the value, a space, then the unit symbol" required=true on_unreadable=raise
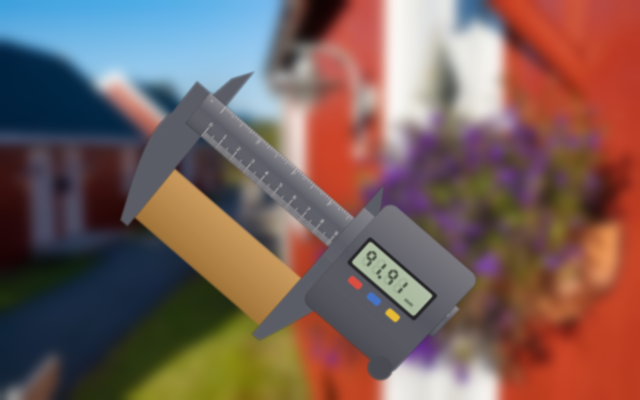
91.91 mm
